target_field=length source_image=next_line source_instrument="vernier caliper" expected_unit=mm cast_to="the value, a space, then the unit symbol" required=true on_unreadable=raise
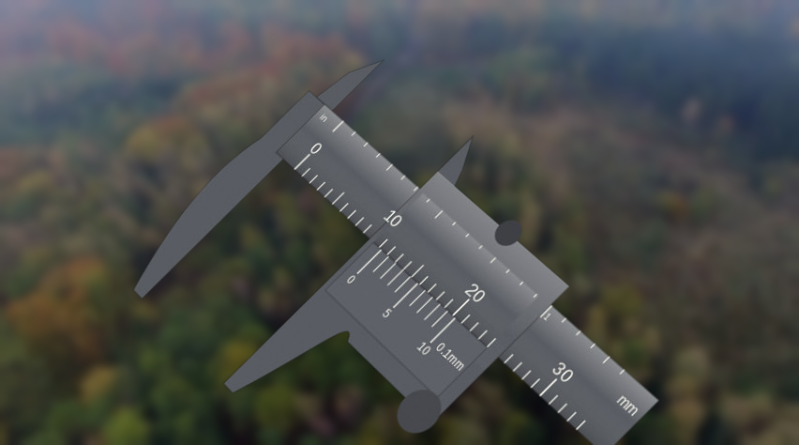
11.3 mm
